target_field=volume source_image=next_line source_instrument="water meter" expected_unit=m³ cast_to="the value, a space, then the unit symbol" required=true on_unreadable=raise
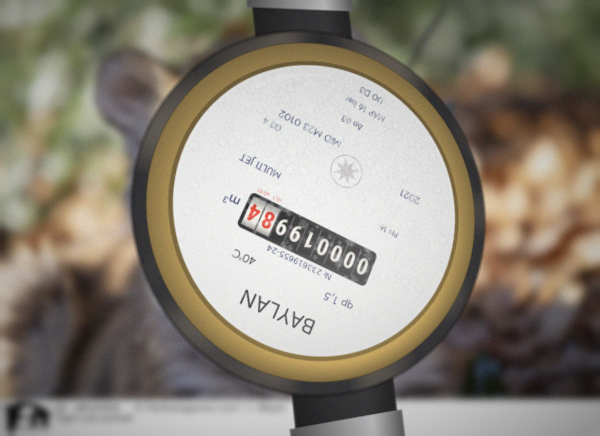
199.84 m³
